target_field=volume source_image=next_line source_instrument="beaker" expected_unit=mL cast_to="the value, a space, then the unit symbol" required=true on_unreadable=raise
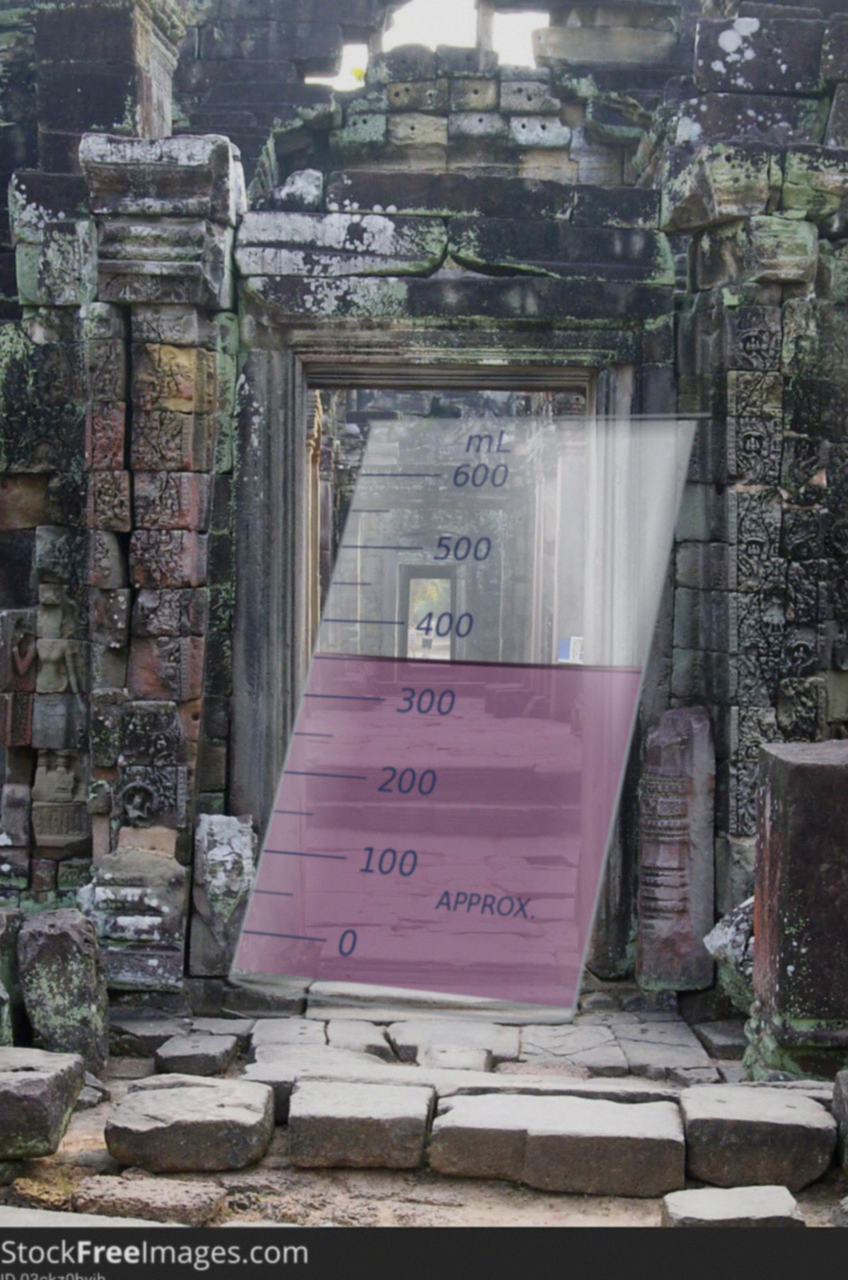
350 mL
